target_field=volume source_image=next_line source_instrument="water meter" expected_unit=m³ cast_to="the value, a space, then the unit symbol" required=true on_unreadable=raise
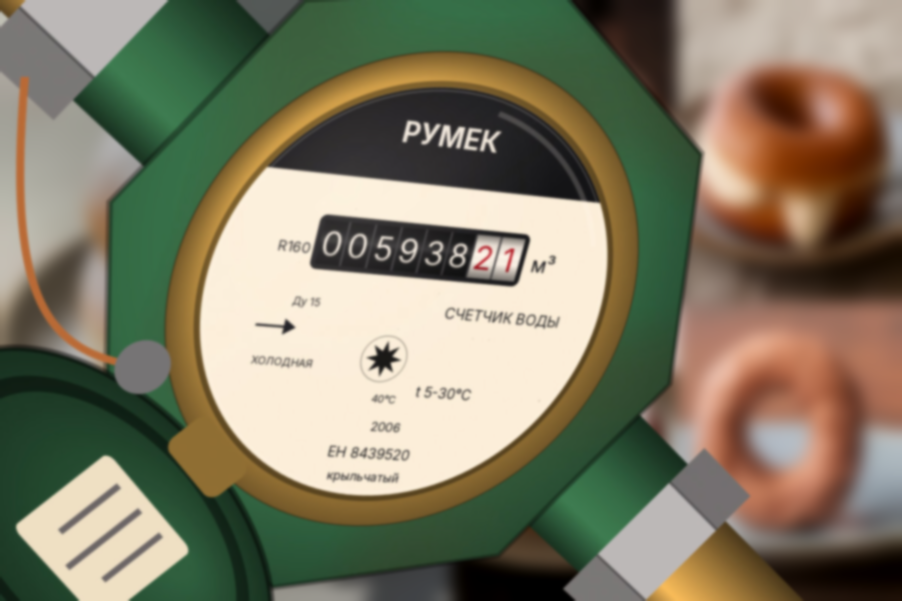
5938.21 m³
